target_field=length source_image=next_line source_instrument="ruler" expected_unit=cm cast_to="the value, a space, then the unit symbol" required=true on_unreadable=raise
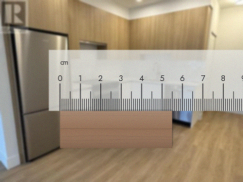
5.5 cm
